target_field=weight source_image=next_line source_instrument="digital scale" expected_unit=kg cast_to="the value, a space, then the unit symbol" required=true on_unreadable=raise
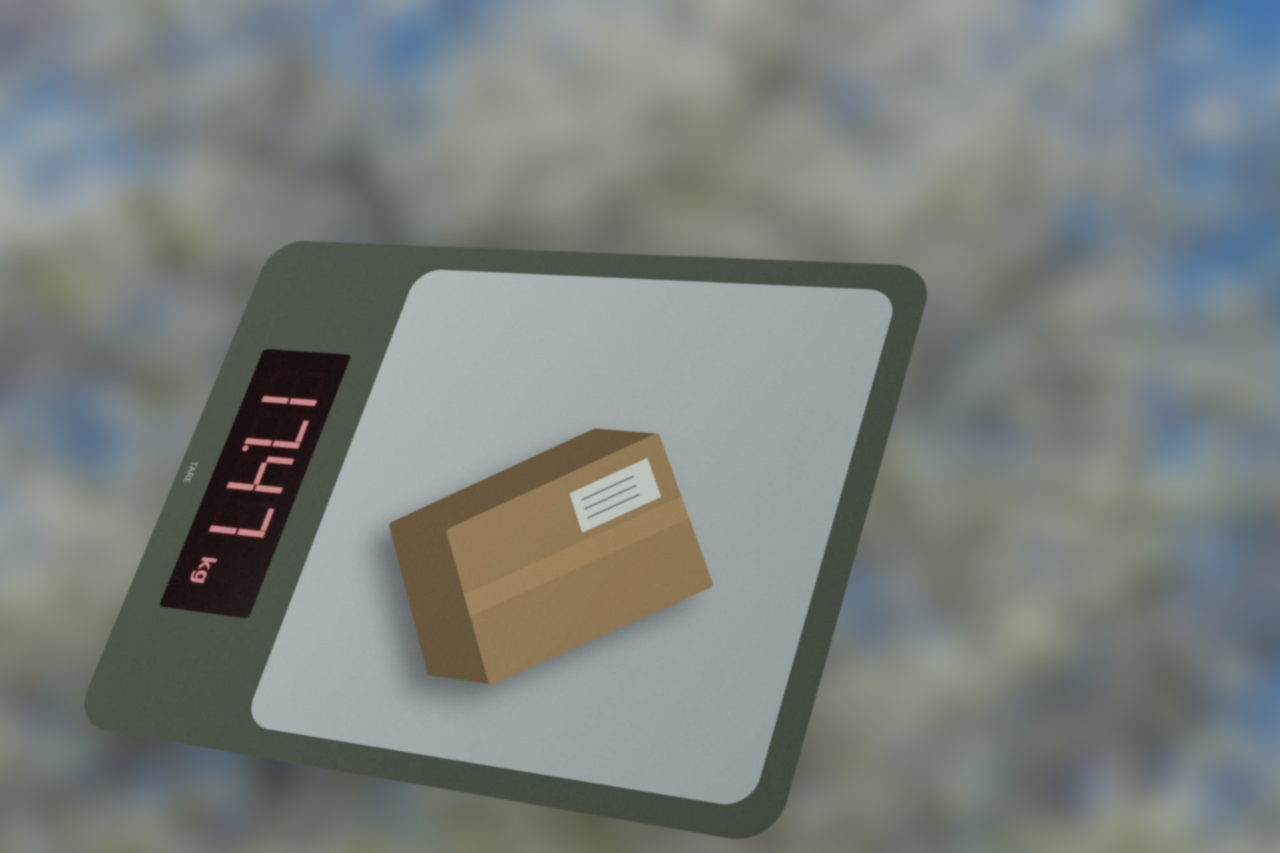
17.47 kg
